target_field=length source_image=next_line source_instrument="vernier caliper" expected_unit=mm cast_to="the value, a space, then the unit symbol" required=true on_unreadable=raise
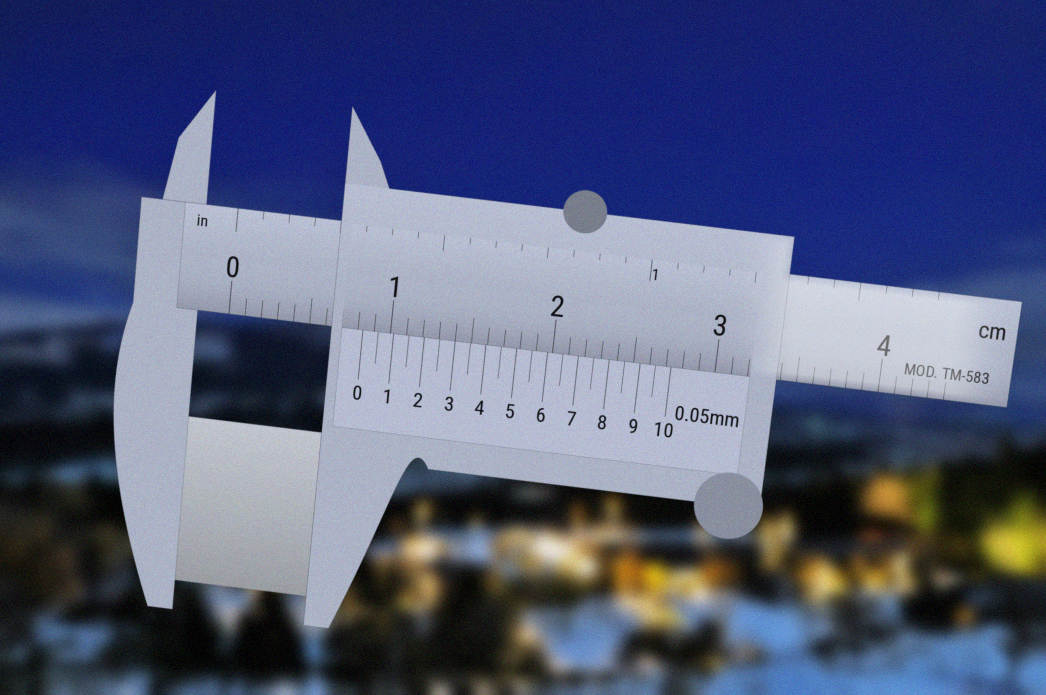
8.3 mm
